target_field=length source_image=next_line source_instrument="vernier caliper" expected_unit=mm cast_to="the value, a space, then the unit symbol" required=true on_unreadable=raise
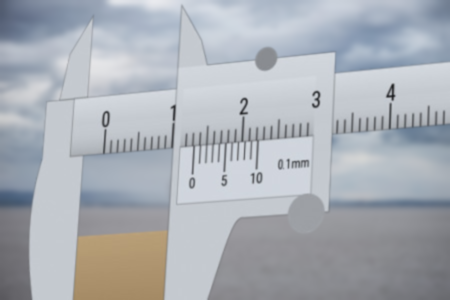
13.2 mm
